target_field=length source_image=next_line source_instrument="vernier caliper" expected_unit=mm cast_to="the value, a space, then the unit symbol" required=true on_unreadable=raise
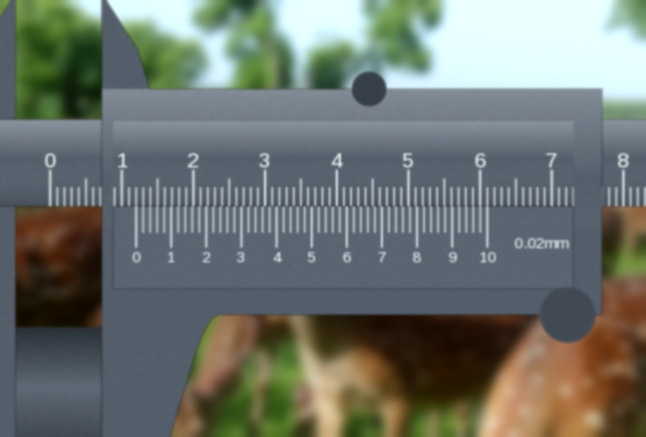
12.0 mm
